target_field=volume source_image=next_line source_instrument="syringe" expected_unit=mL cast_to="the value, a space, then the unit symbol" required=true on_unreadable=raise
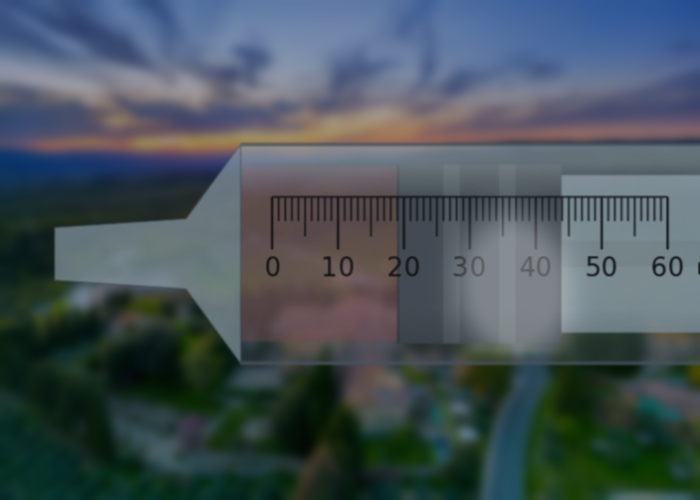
19 mL
